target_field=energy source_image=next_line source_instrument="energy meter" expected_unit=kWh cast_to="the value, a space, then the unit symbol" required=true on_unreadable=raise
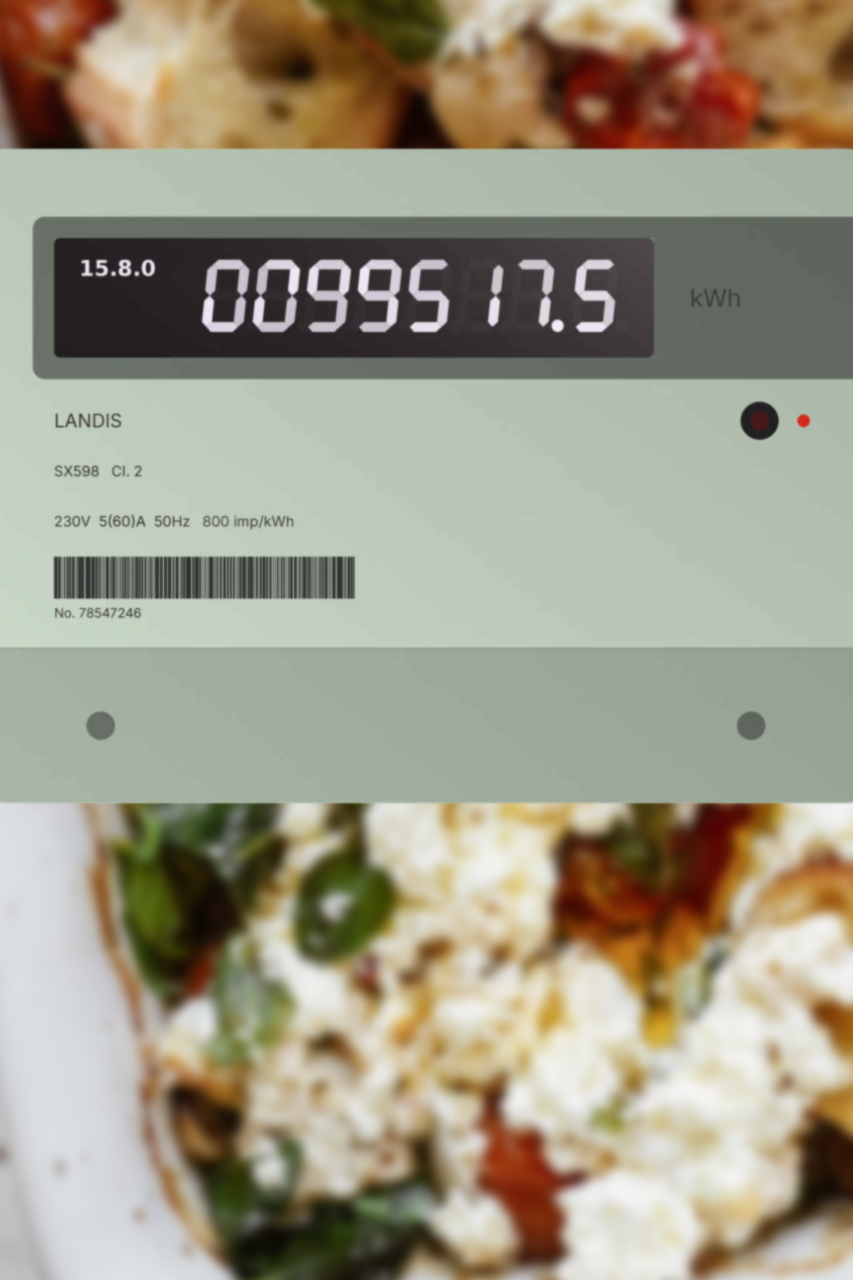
99517.5 kWh
